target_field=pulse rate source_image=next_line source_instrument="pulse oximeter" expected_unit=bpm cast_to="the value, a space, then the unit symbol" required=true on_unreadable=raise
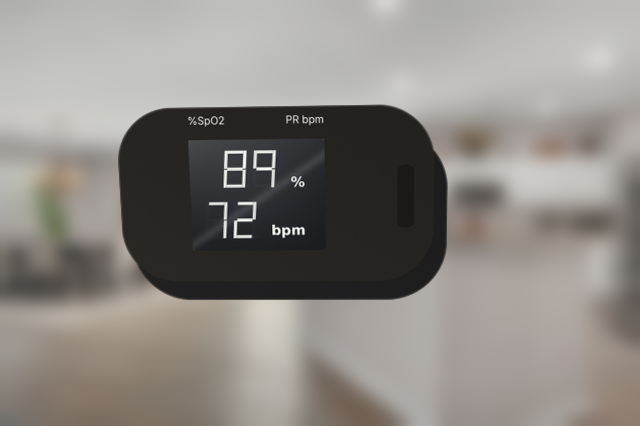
72 bpm
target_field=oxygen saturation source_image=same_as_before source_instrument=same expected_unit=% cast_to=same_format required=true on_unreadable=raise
89 %
